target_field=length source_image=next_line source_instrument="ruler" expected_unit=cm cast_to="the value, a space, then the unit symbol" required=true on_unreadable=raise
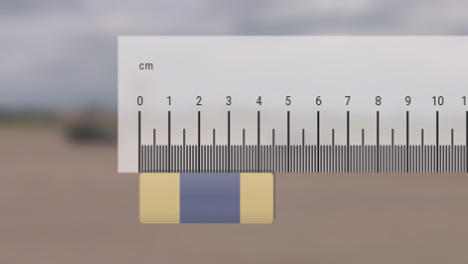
4.5 cm
